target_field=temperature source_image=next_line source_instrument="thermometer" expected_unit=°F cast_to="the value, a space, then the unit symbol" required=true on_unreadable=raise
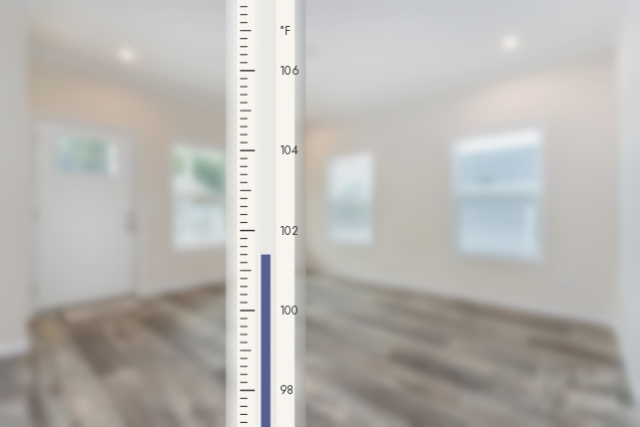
101.4 °F
